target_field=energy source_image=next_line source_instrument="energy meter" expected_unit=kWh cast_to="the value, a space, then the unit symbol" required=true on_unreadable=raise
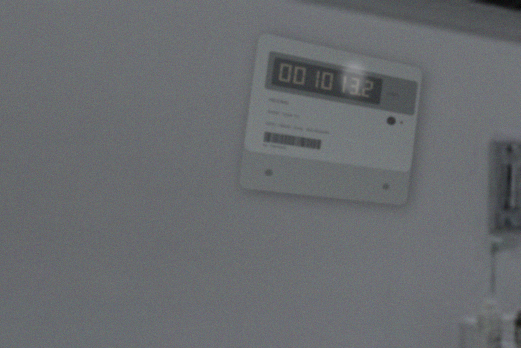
1013.2 kWh
